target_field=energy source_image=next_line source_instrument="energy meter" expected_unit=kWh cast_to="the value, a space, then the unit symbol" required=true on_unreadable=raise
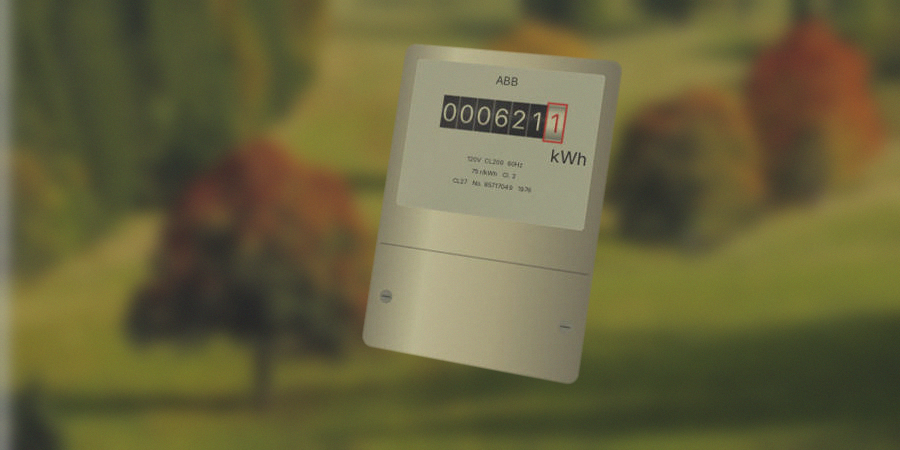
621.1 kWh
